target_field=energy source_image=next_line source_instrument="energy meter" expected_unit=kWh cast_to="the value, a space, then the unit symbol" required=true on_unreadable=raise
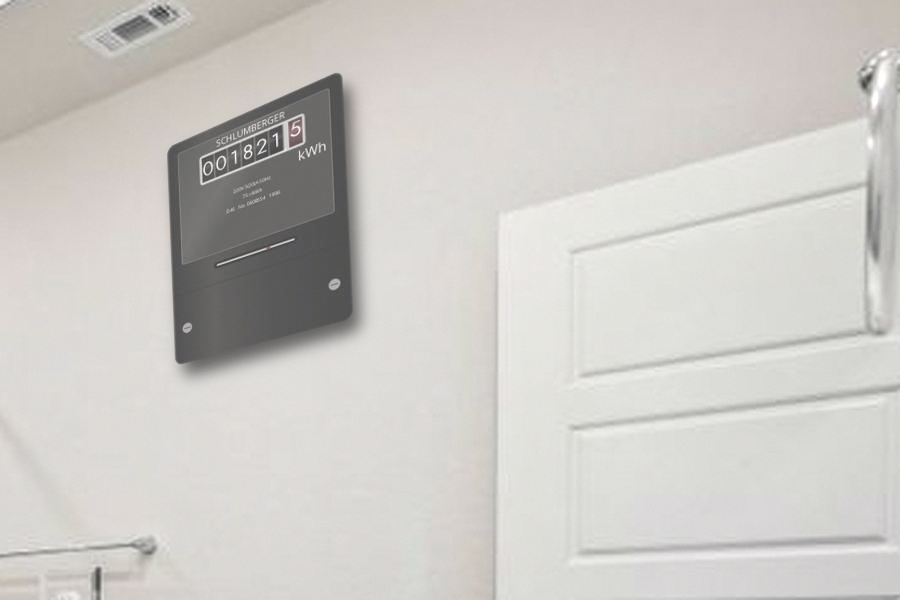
1821.5 kWh
